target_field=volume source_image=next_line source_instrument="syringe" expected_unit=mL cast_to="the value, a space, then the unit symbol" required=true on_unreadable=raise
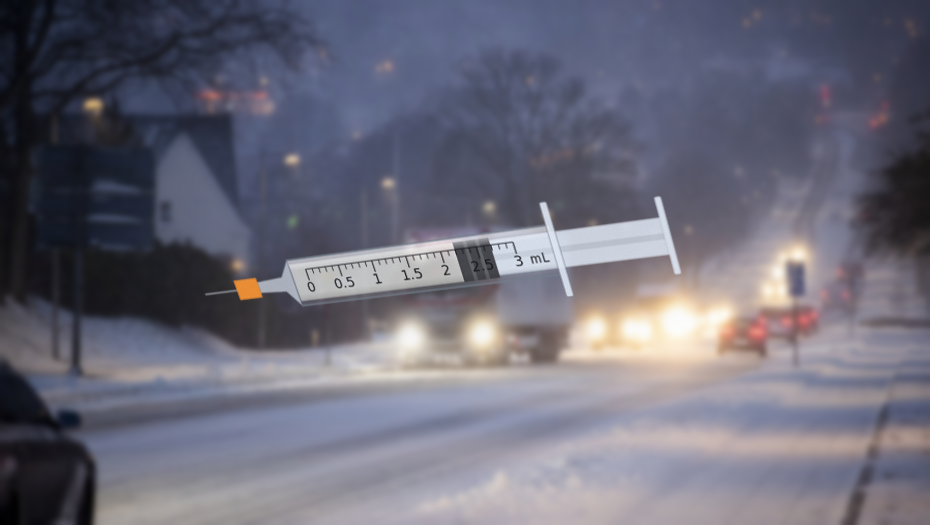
2.2 mL
